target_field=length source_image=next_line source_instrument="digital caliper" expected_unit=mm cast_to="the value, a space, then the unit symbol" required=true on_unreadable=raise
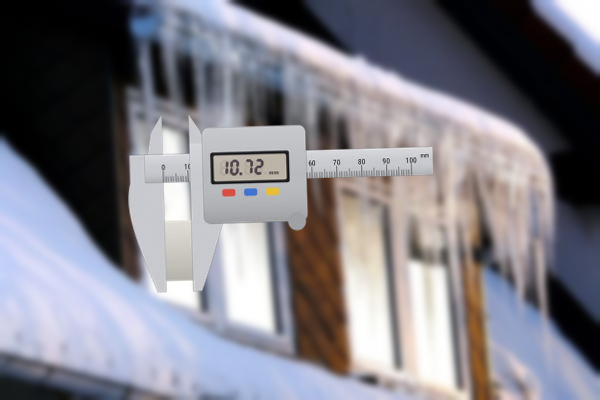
10.72 mm
